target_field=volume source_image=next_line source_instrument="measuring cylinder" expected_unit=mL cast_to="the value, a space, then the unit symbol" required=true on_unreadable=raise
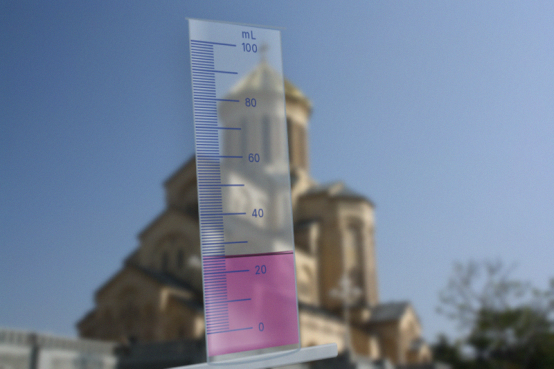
25 mL
